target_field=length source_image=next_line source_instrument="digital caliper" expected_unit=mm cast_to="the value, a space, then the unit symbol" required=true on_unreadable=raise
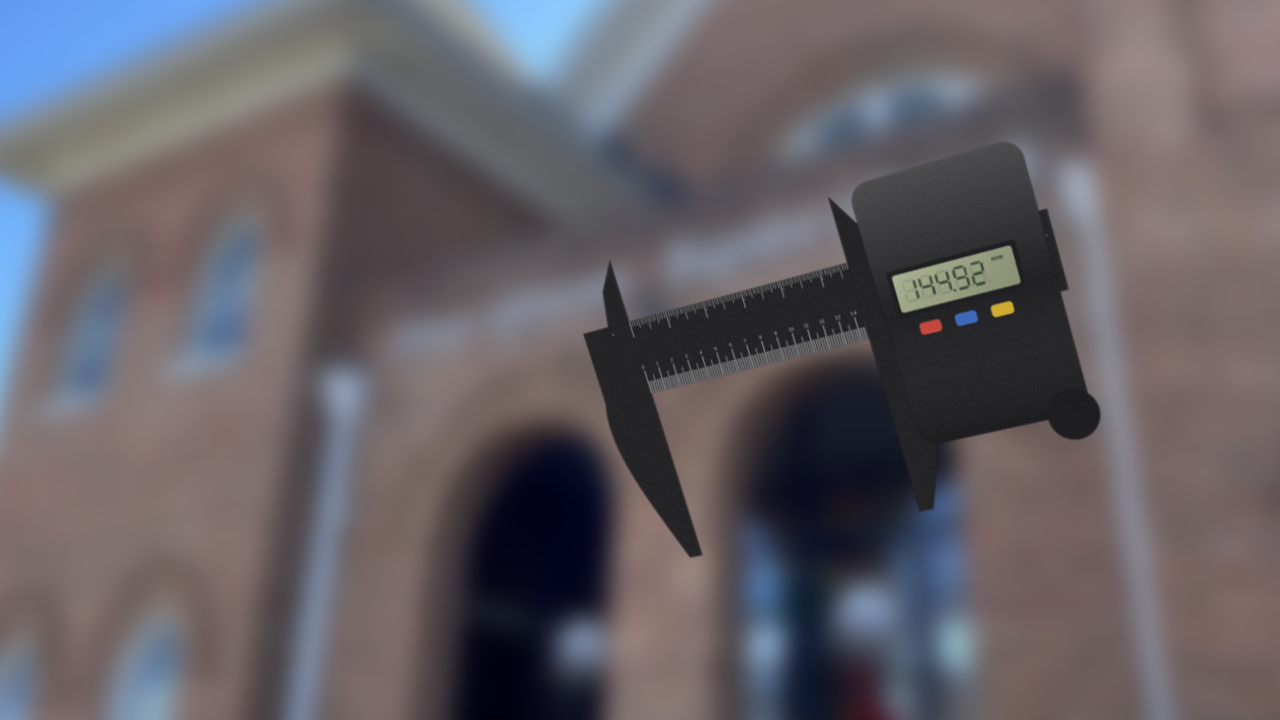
144.92 mm
